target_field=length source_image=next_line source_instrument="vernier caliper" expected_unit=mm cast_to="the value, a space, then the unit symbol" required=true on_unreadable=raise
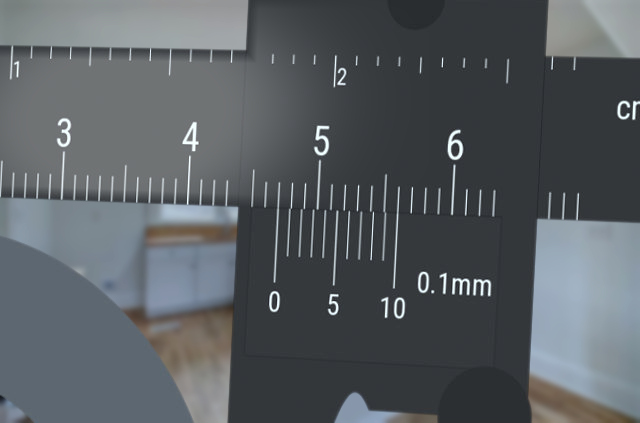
47.0 mm
